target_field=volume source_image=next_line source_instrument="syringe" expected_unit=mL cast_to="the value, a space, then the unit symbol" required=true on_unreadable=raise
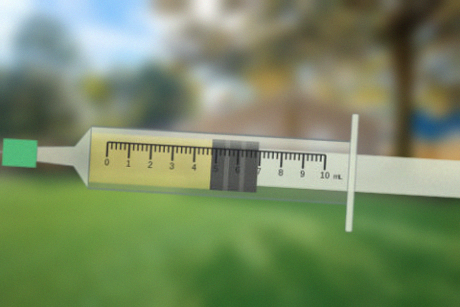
4.8 mL
